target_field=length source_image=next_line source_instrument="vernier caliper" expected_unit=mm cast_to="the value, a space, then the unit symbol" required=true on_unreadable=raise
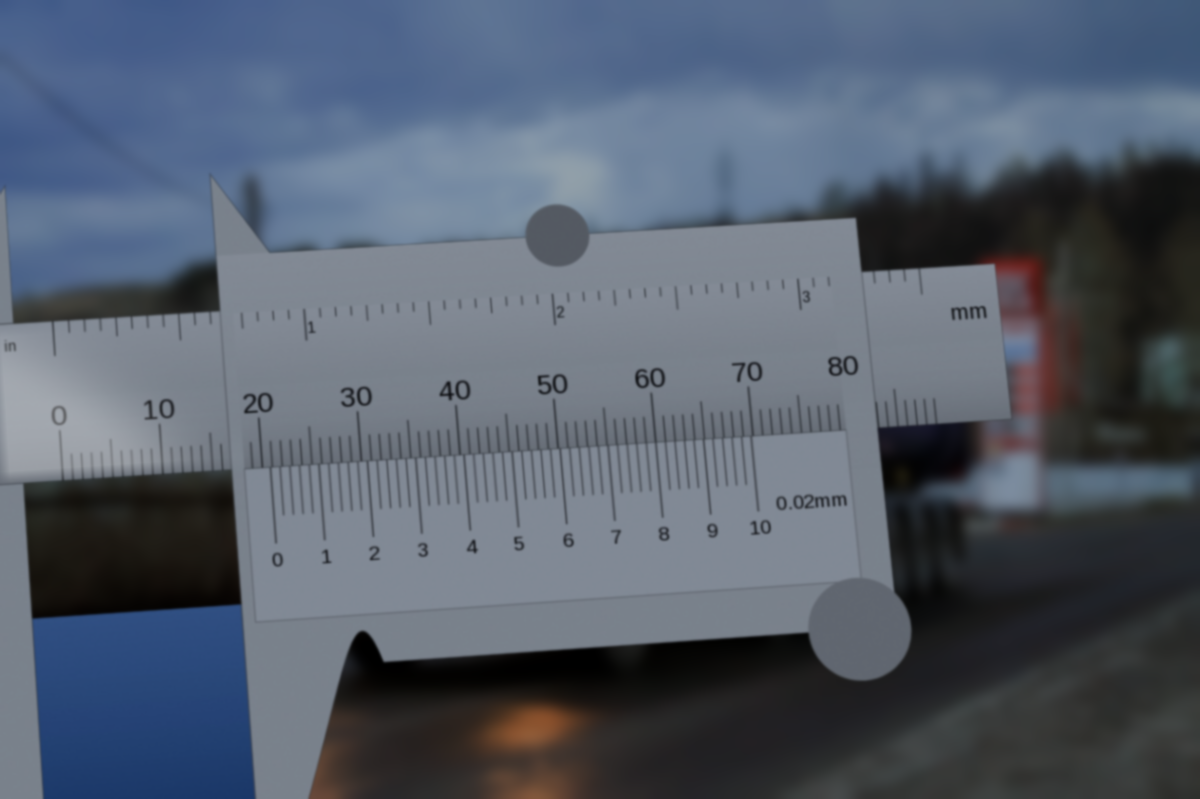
20.8 mm
